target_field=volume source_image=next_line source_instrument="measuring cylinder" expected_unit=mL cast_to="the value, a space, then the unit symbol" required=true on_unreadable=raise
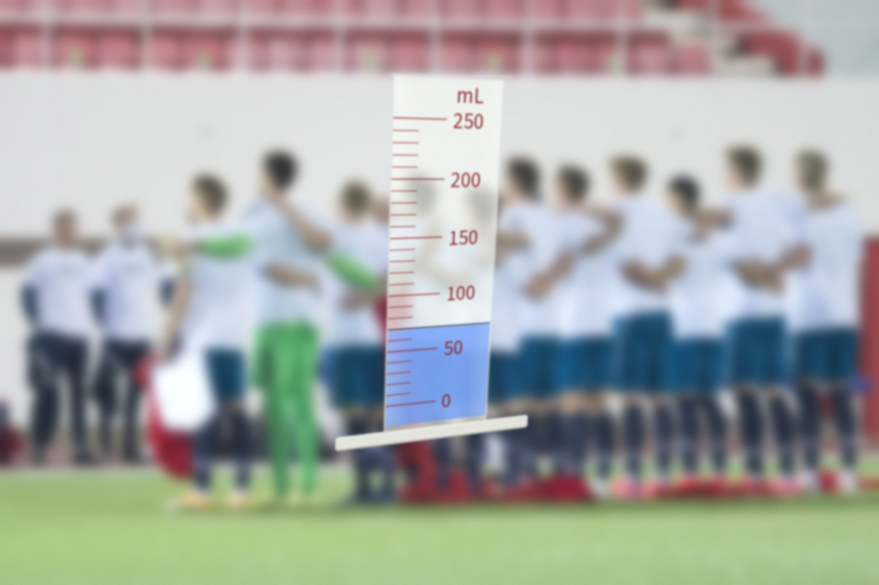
70 mL
